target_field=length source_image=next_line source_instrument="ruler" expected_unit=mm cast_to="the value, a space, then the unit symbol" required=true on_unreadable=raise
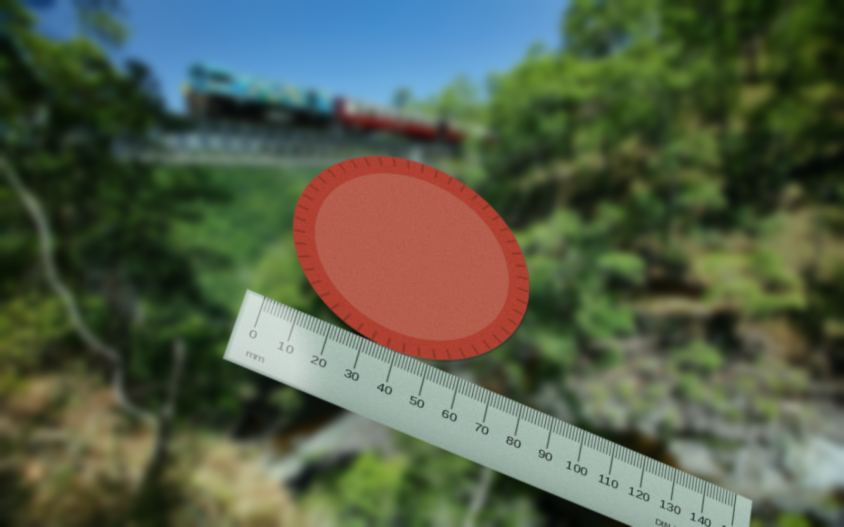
75 mm
